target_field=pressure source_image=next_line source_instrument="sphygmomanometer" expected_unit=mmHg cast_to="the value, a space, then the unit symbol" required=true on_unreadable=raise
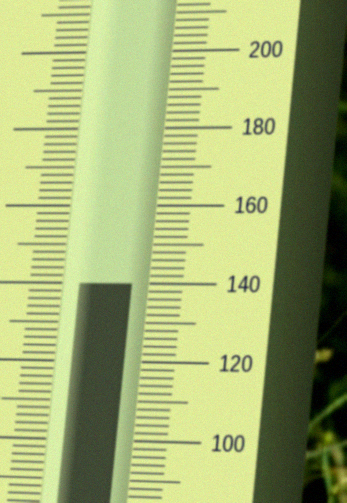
140 mmHg
